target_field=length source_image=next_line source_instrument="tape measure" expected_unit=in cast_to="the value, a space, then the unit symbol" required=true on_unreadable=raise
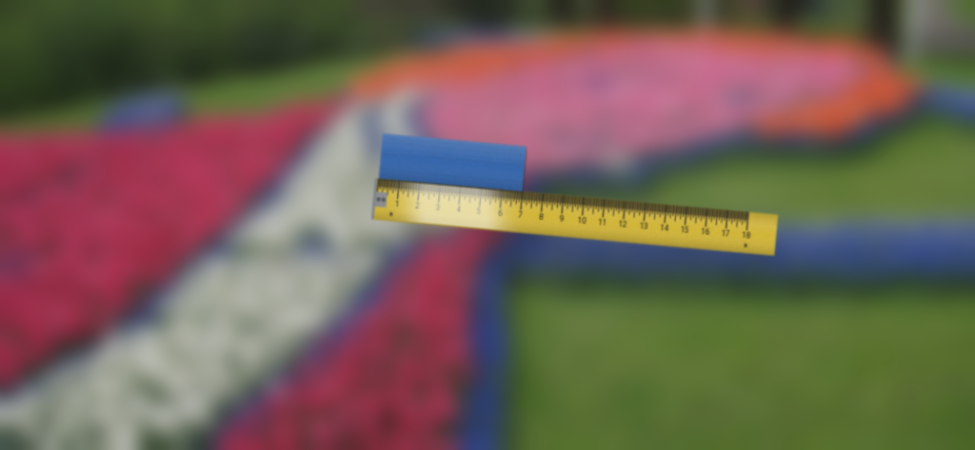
7 in
